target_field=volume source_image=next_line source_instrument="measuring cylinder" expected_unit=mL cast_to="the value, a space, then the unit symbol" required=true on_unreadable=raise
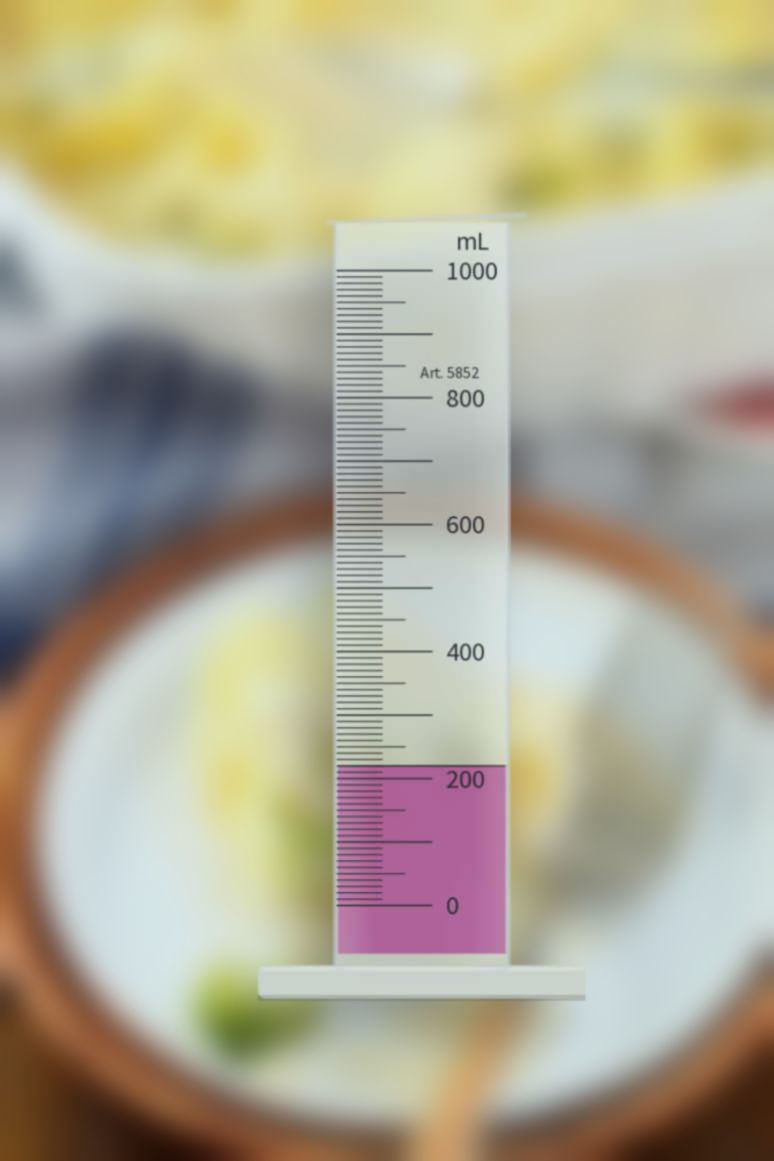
220 mL
